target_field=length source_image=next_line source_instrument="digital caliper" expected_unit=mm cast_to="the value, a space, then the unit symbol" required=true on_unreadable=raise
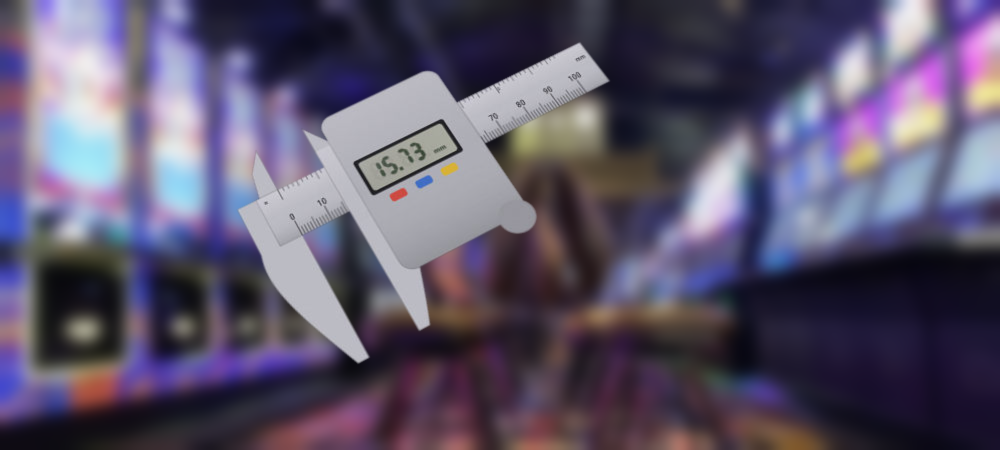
15.73 mm
